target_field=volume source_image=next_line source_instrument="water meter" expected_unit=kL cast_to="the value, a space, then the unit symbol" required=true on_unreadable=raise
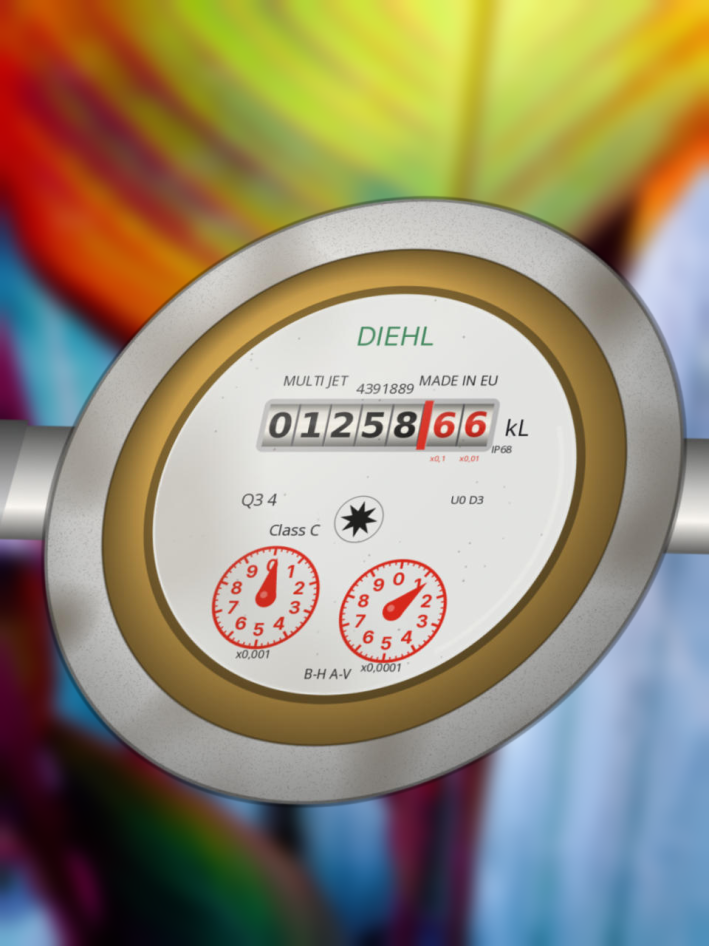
1258.6601 kL
